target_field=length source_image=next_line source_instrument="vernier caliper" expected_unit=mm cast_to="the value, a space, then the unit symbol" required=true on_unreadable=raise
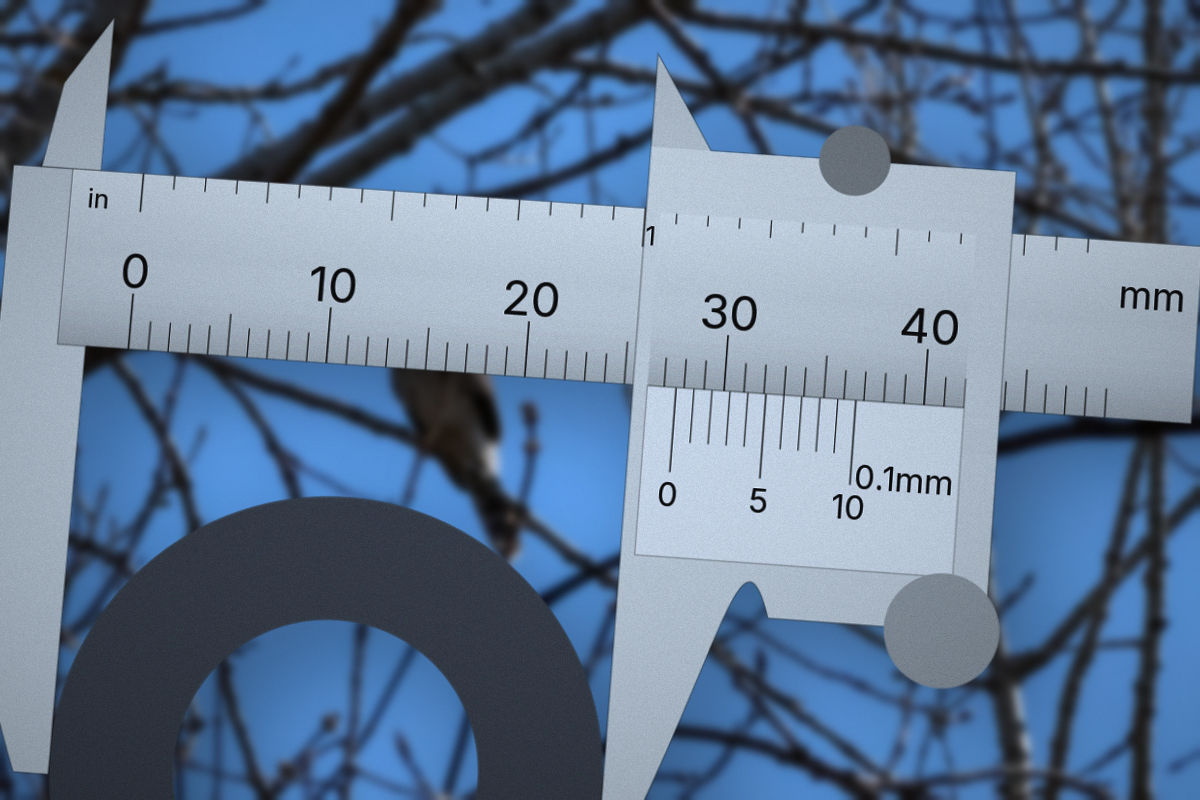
27.6 mm
